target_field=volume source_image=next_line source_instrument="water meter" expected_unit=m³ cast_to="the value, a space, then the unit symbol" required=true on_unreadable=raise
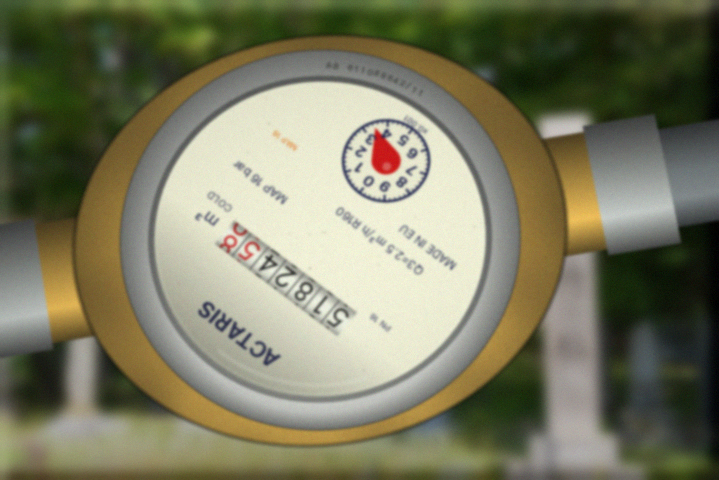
51824.583 m³
